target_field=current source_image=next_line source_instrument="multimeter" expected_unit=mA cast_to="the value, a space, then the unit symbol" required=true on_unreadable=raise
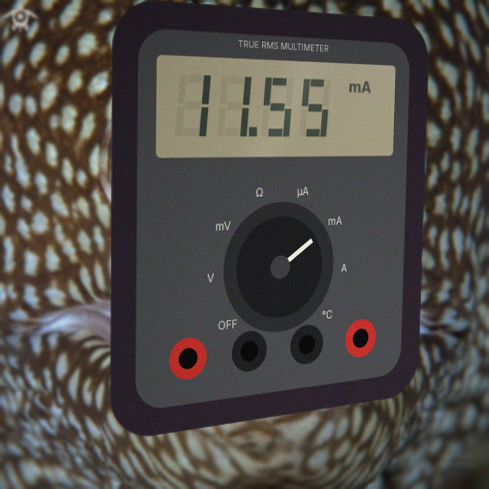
11.55 mA
